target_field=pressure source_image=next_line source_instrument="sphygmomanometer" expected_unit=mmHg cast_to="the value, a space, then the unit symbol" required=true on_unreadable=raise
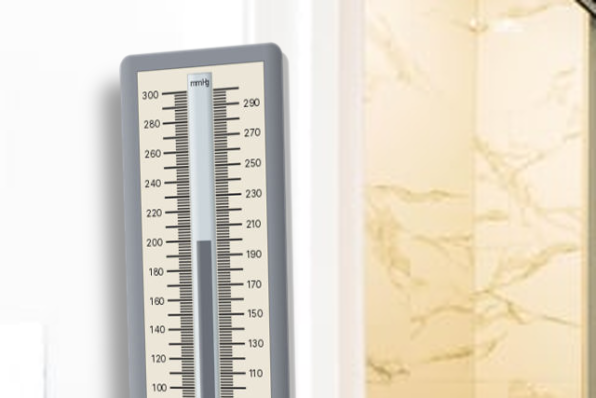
200 mmHg
